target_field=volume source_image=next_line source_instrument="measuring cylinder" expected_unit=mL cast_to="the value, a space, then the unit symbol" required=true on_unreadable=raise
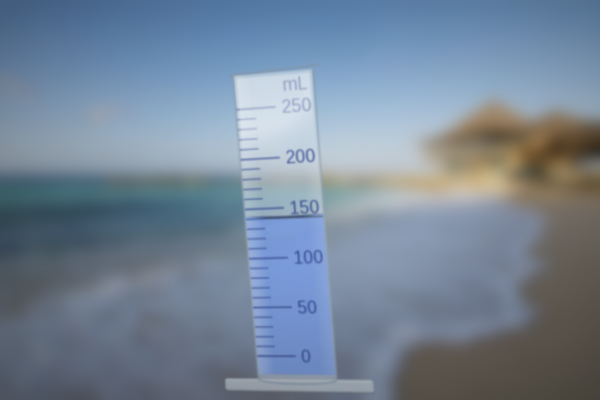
140 mL
